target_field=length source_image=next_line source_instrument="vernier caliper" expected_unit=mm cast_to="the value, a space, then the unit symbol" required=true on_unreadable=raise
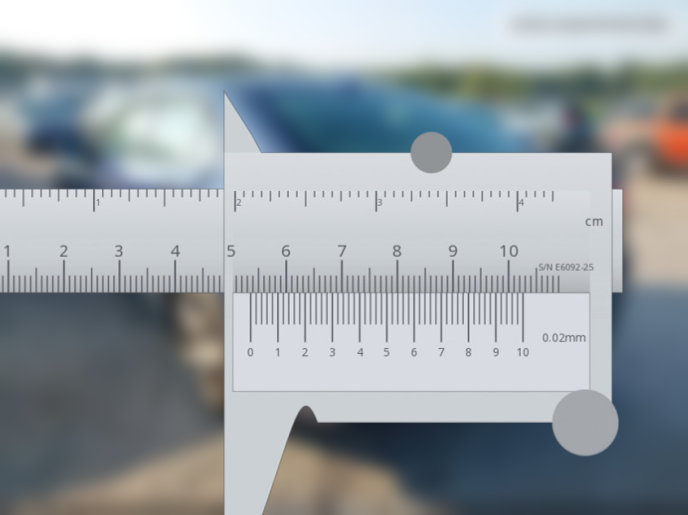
53.6 mm
